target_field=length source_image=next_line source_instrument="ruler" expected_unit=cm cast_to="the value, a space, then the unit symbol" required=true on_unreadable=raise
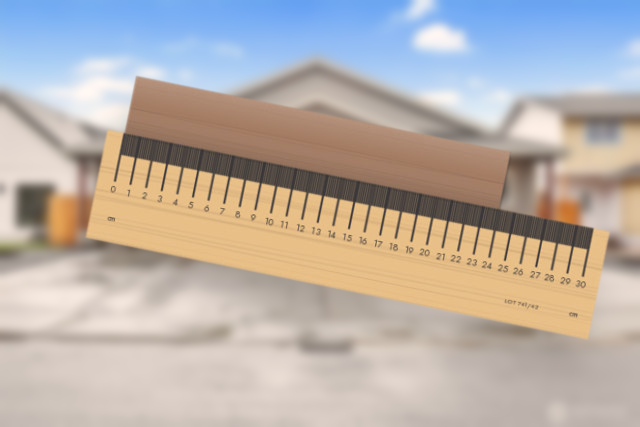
24 cm
